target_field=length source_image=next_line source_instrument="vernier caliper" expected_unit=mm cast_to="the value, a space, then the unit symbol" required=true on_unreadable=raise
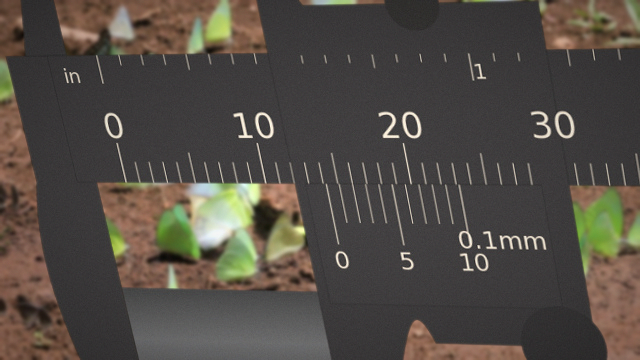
14.2 mm
